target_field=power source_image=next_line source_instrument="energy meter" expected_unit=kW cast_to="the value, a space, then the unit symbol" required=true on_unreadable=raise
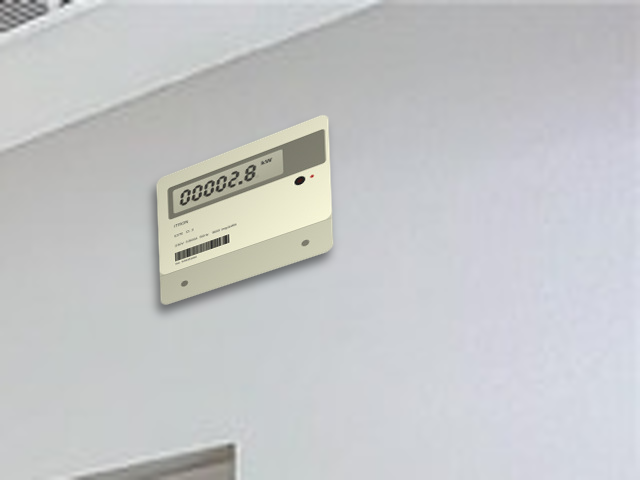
2.8 kW
